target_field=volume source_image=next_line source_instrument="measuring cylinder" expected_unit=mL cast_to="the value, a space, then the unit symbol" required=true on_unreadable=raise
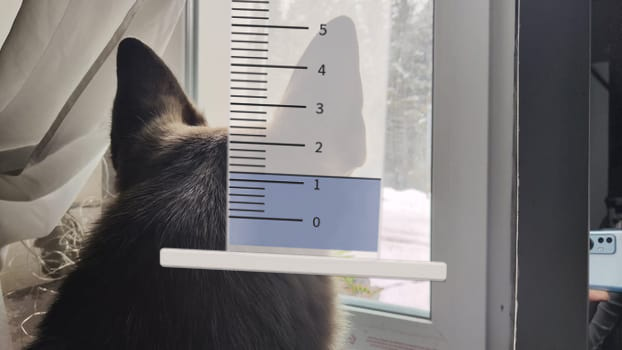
1.2 mL
